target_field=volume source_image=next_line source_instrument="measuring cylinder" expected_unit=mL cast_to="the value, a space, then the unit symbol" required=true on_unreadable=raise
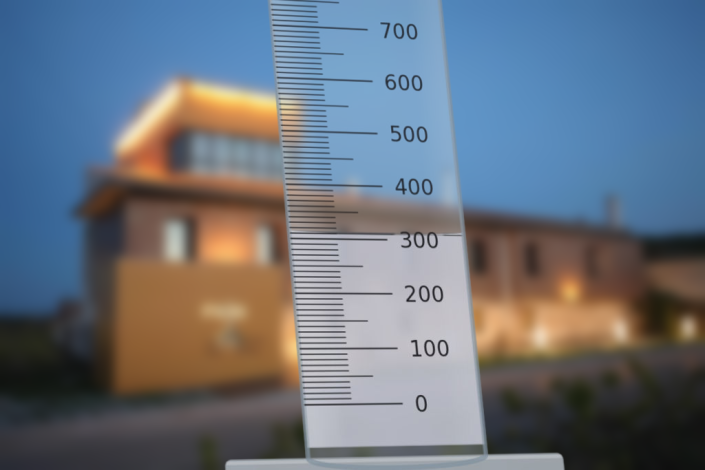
310 mL
